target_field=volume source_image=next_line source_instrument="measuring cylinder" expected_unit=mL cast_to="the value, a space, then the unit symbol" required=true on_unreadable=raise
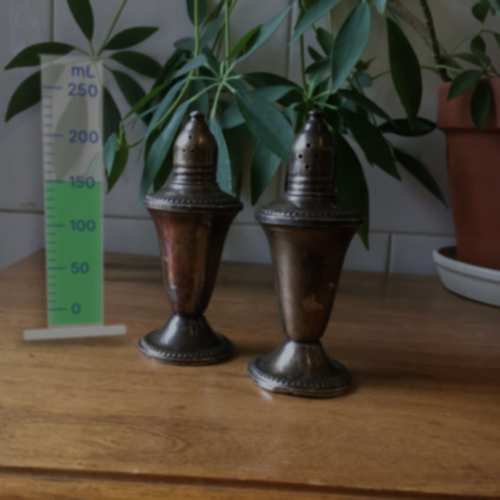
150 mL
